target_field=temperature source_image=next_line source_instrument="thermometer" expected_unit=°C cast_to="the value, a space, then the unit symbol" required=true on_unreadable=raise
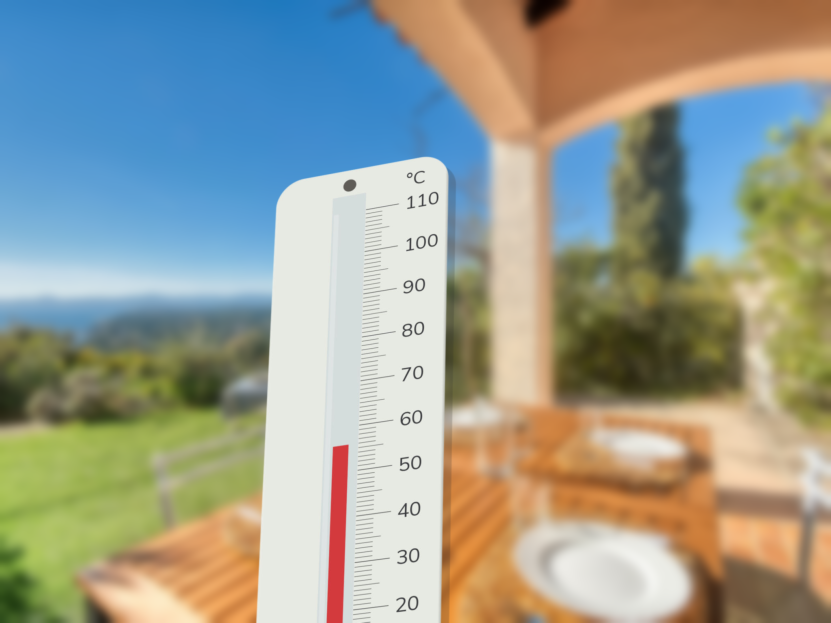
56 °C
